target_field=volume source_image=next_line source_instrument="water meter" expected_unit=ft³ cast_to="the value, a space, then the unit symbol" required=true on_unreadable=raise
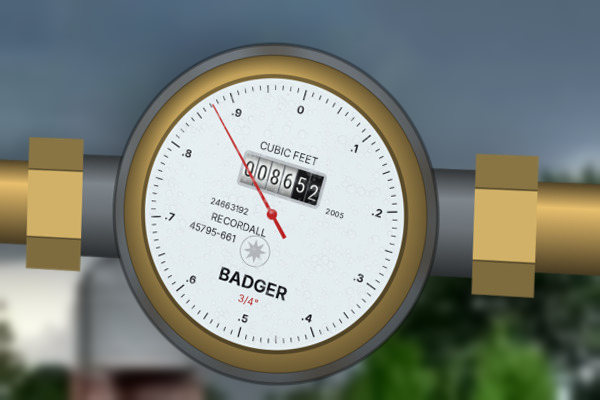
8651.87 ft³
